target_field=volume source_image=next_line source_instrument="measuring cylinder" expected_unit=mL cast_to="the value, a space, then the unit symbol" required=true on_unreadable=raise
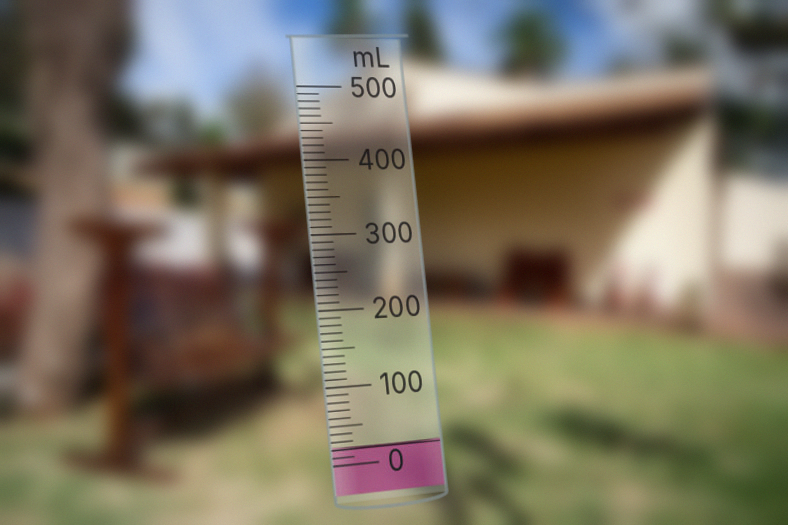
20 mL
